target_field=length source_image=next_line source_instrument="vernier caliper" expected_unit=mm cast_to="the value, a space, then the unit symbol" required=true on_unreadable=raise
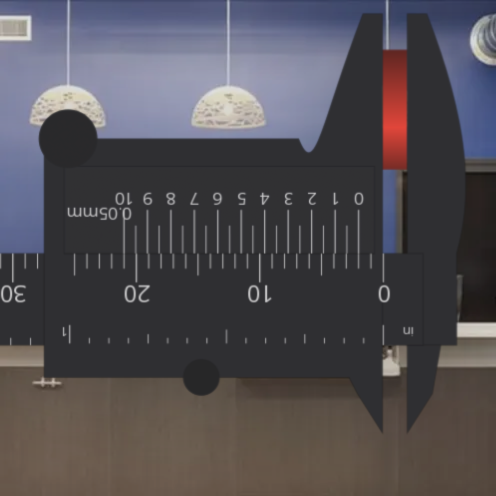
2.0 mm
